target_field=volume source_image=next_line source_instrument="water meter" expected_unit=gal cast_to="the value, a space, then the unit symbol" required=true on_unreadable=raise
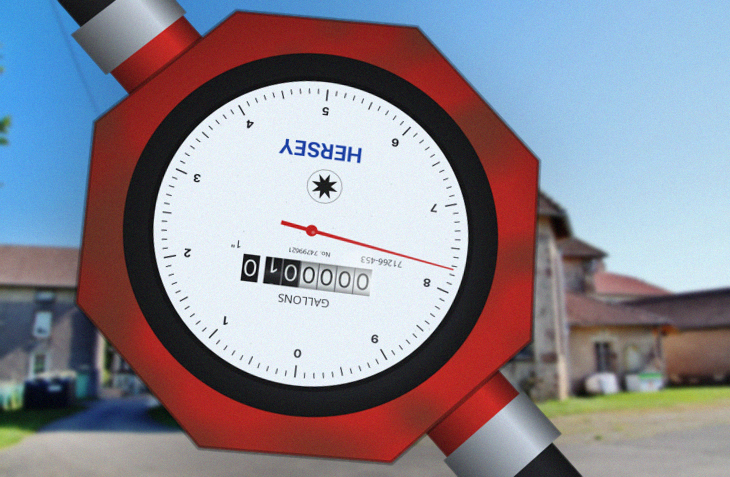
7.7 gal
